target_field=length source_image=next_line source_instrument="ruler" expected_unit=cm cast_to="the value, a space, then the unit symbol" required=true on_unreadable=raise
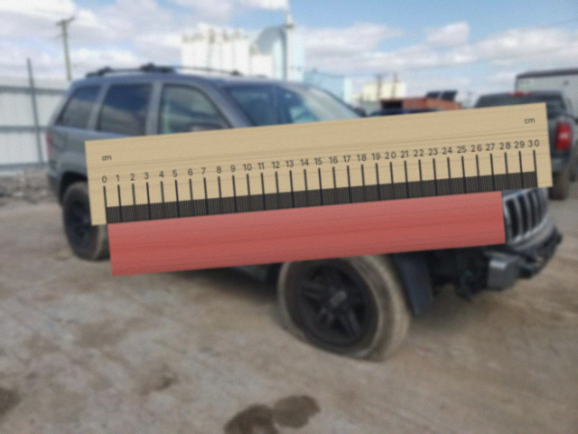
27.5 cm
